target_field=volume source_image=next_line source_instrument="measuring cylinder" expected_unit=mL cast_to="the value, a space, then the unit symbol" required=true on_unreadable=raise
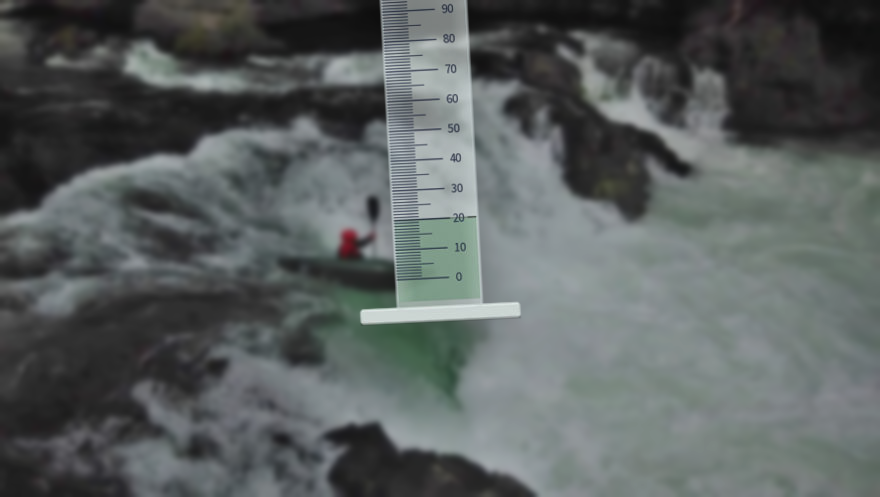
20 mL
